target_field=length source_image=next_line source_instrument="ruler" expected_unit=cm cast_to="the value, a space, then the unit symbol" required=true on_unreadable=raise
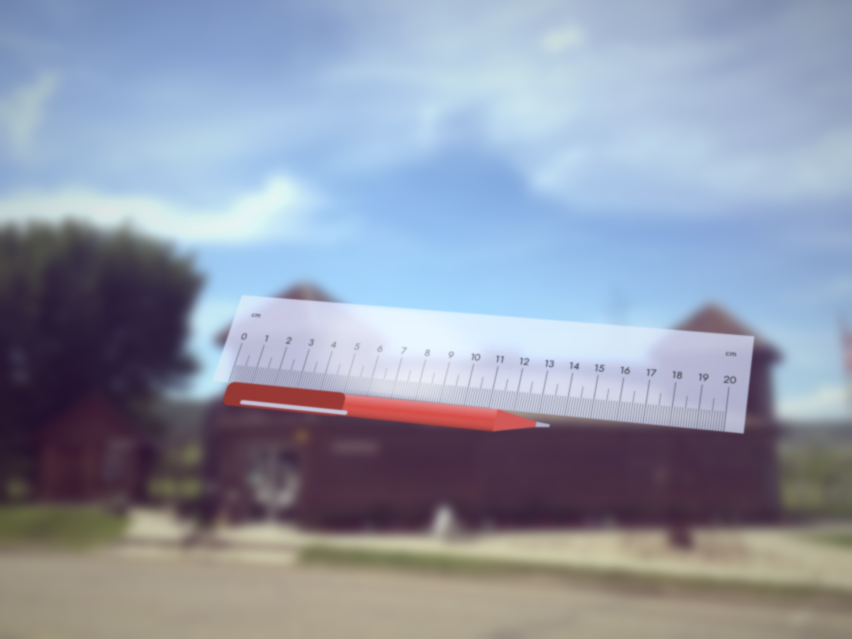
13.5 cm
